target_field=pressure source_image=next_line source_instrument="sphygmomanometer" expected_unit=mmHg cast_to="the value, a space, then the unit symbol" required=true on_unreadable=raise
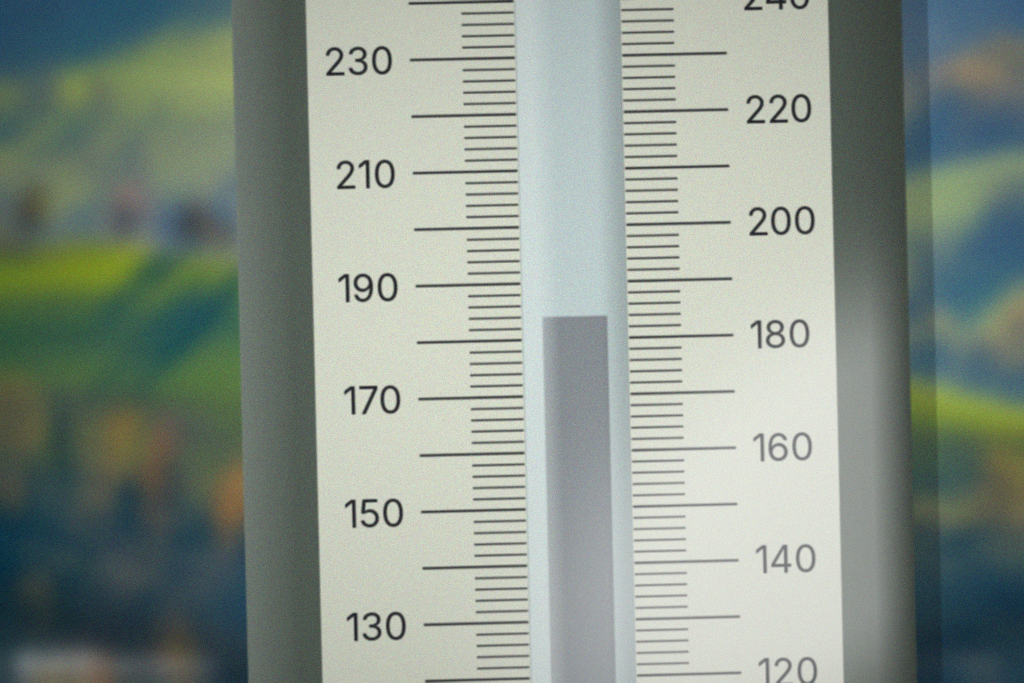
184 mmHg
